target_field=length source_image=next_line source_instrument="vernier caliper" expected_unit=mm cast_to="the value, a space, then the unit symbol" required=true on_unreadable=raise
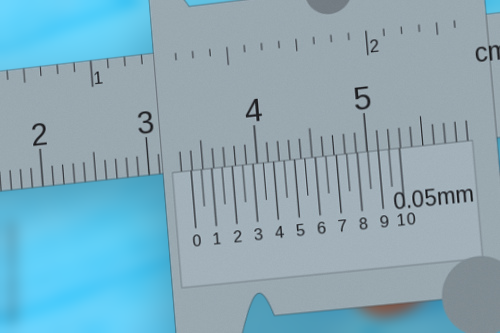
33.9 mm
